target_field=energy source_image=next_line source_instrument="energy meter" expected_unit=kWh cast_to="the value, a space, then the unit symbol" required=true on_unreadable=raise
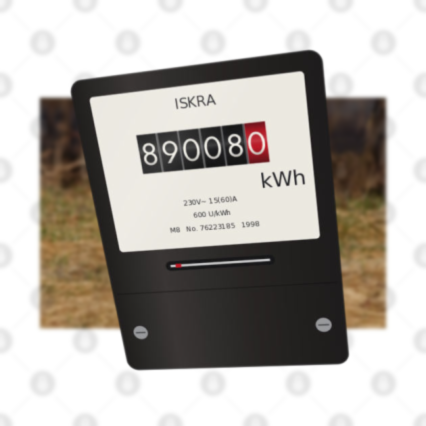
89008.0 kWh
